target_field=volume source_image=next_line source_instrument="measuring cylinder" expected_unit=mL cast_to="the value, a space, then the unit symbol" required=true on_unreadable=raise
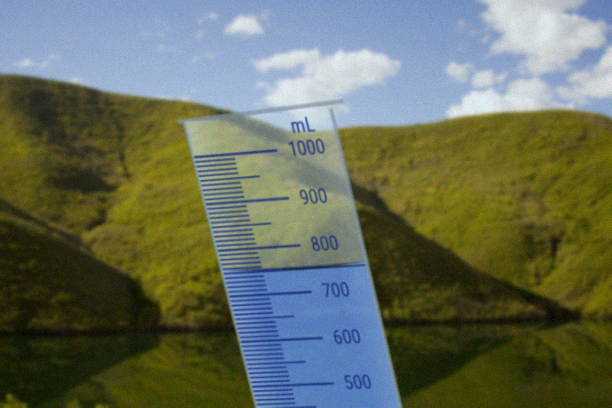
750 mL
